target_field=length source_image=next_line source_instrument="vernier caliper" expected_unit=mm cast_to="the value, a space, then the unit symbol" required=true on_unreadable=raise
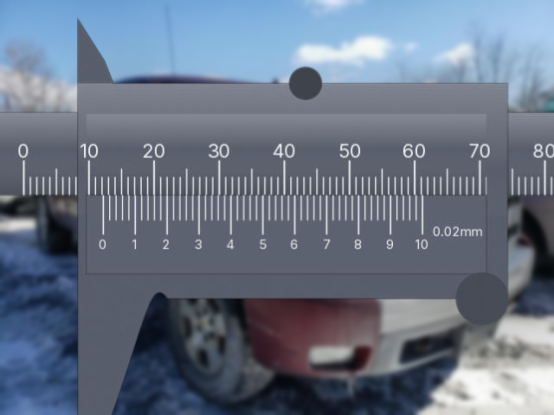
12.2 mm
